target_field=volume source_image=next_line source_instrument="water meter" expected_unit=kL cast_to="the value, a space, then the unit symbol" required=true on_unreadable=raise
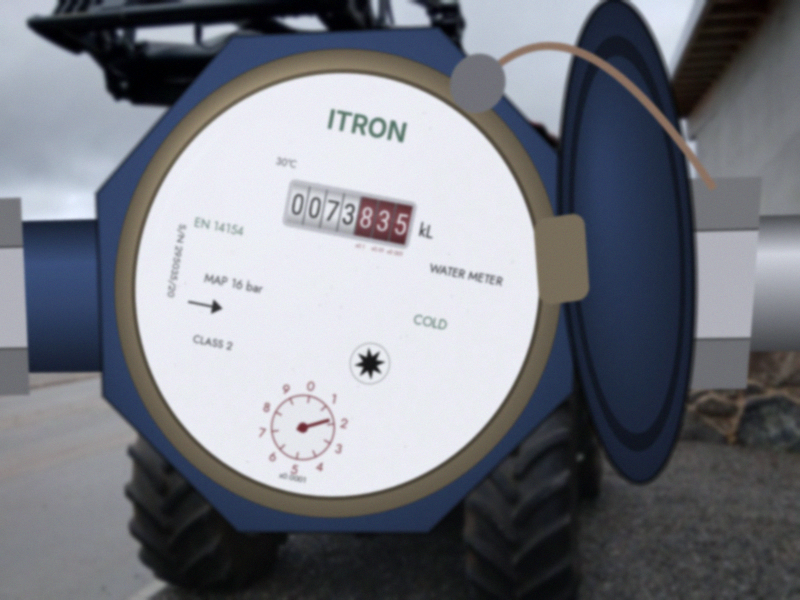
73.8351 kL
